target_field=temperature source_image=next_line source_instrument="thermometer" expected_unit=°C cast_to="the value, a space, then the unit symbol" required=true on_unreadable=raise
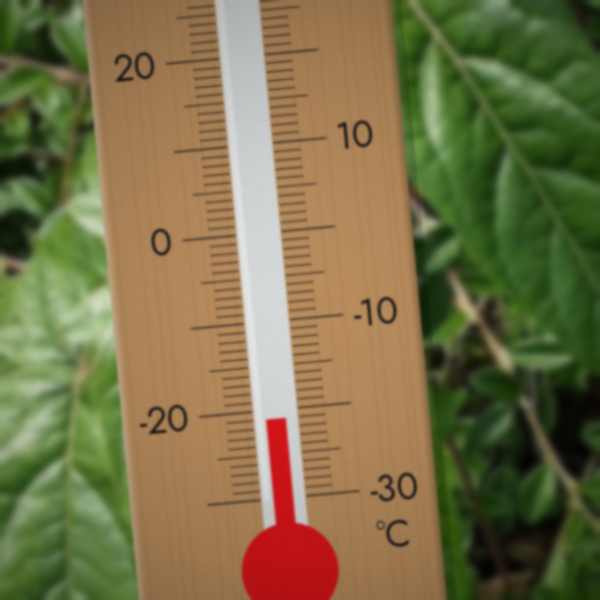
-21 °C
